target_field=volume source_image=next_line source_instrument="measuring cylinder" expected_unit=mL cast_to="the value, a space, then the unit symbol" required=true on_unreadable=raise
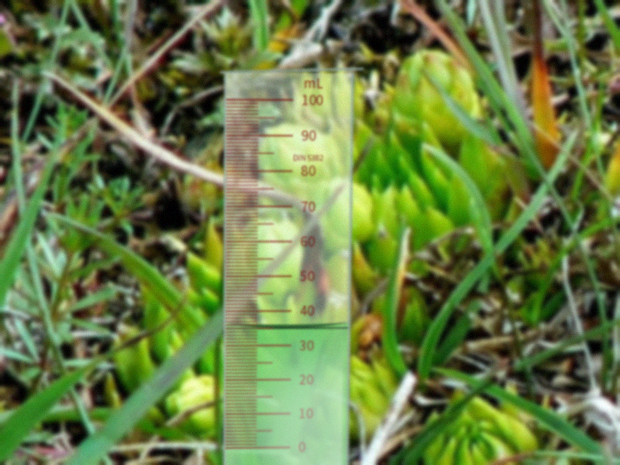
35 mL
